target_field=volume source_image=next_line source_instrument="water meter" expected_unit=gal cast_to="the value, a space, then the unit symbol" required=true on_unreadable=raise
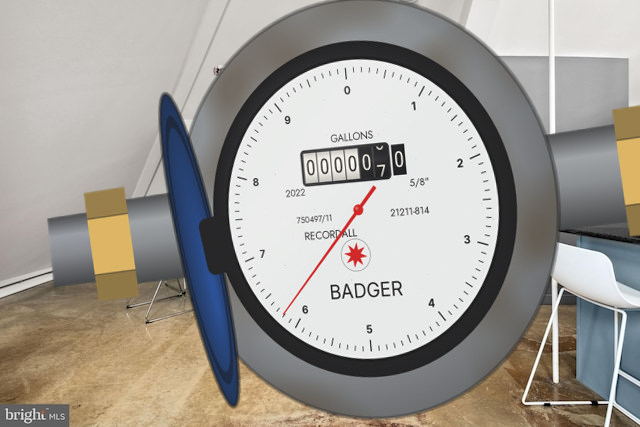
66.2 gal
